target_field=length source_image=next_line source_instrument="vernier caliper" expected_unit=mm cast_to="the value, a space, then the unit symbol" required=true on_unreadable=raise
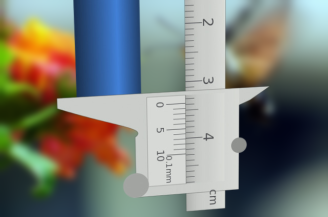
33.8 mm
